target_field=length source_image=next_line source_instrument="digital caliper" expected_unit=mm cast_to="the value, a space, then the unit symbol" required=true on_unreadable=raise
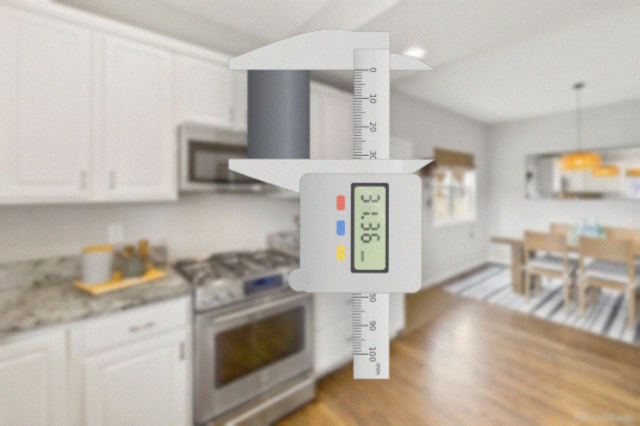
31.36 mm
